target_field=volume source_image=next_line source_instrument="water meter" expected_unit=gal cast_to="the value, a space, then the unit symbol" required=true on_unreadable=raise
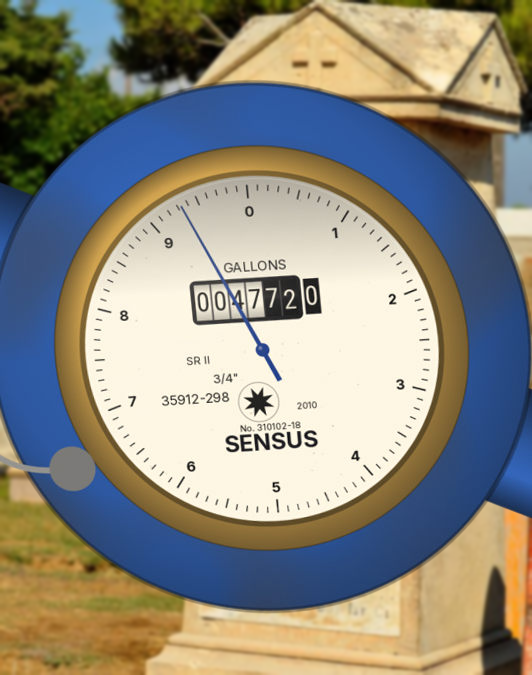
47719.3 gal
